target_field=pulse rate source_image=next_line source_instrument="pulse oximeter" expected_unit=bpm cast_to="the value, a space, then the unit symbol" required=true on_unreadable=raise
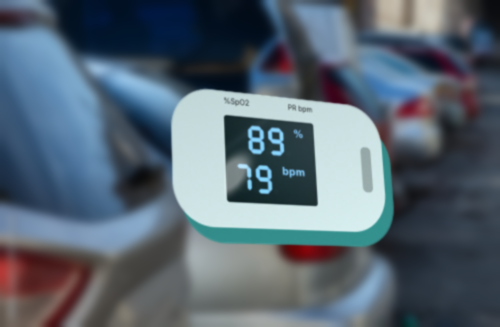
79 bpm
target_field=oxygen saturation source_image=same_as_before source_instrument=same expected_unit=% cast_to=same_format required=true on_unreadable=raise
89 %
